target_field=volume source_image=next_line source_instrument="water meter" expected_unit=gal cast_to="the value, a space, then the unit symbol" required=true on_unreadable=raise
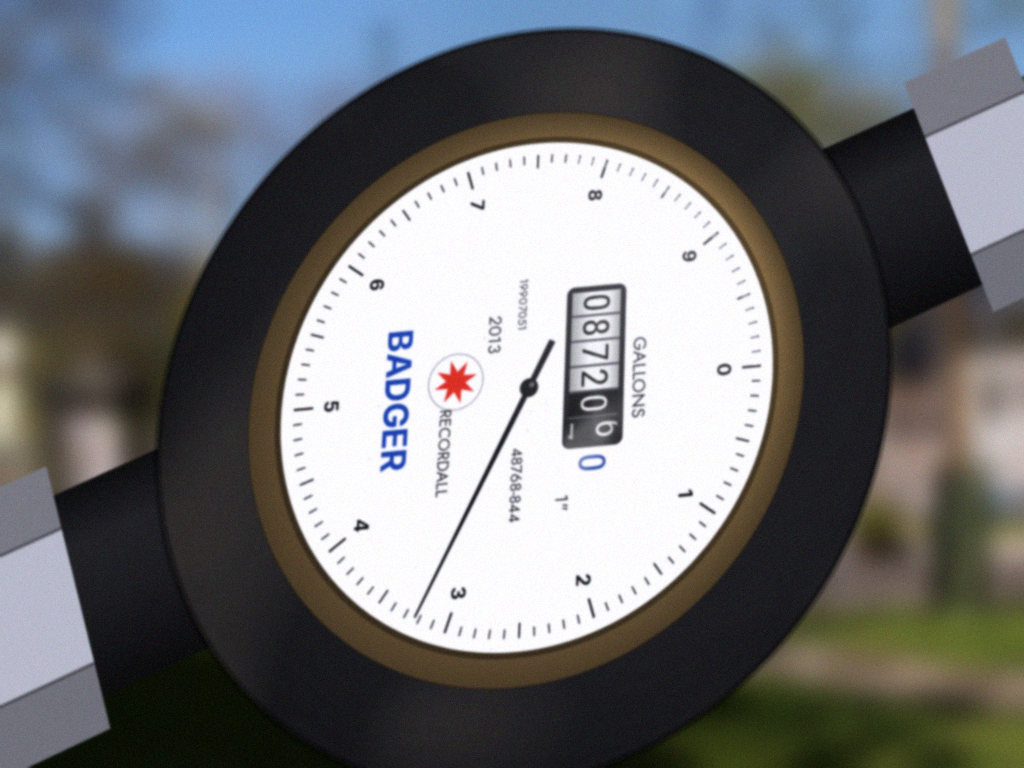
872063.2 gal
